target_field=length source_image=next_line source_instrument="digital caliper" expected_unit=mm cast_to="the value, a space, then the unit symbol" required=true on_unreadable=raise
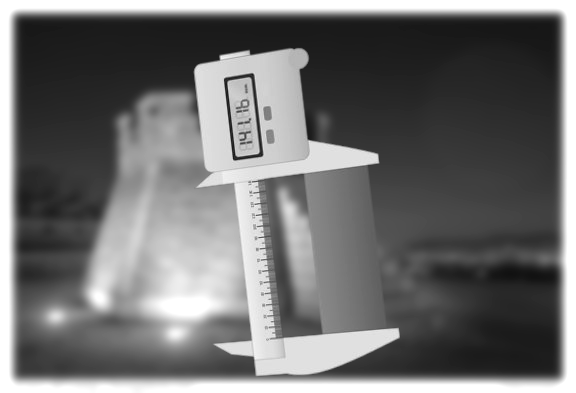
141.16 mm
